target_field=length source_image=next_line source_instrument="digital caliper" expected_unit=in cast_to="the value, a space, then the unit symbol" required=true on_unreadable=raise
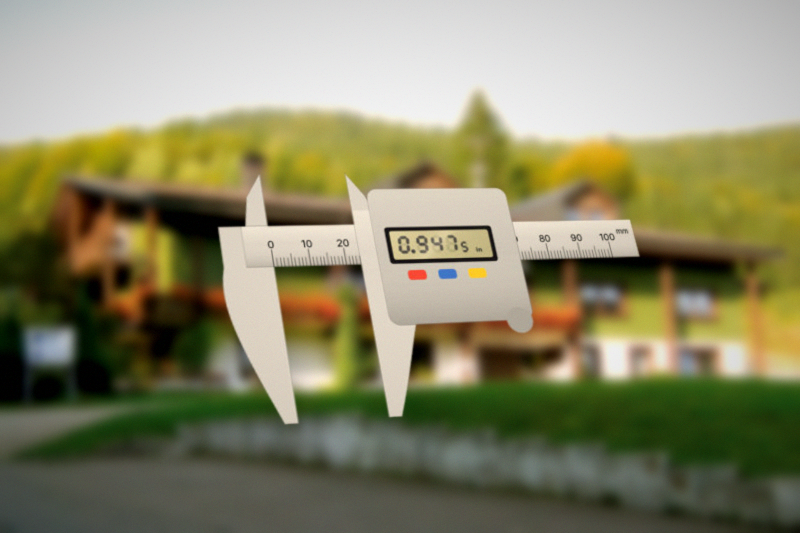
0.9475 in
